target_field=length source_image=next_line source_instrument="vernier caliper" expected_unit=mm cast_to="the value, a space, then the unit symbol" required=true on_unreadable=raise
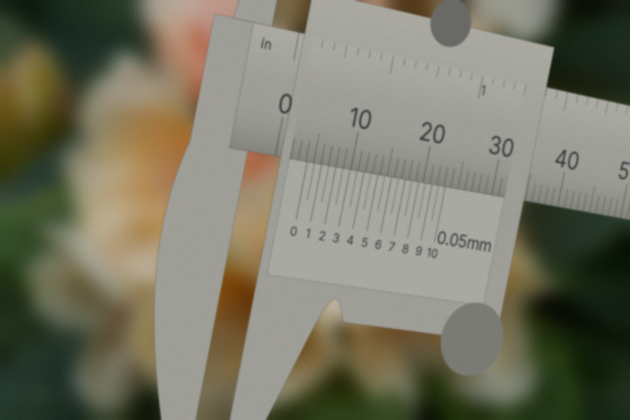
4.2 mm
